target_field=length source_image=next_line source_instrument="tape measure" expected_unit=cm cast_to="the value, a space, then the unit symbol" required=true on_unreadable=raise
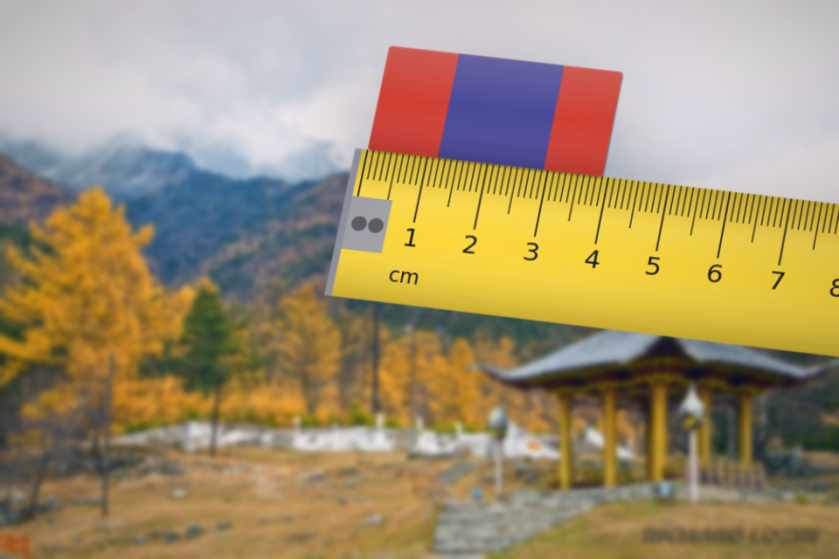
3.9 cm
